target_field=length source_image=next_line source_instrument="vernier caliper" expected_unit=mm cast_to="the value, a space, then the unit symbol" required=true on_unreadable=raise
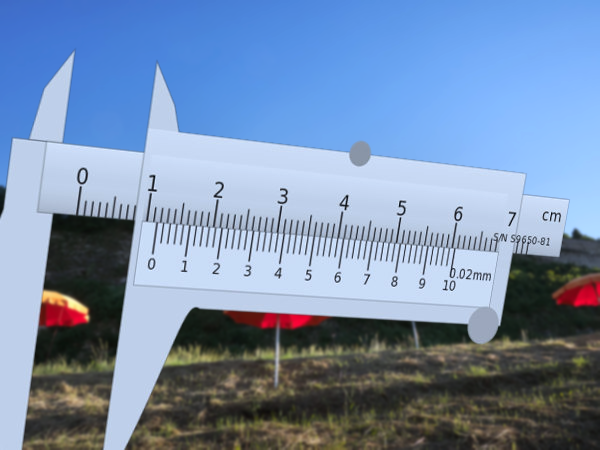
11.5 mm
